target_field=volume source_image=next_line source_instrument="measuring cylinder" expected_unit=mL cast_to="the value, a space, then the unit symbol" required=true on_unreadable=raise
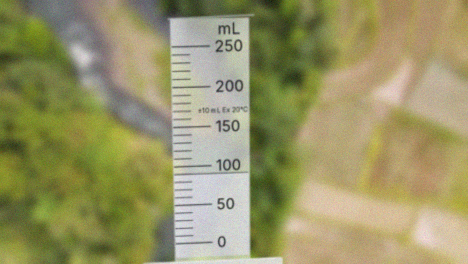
90 mL
